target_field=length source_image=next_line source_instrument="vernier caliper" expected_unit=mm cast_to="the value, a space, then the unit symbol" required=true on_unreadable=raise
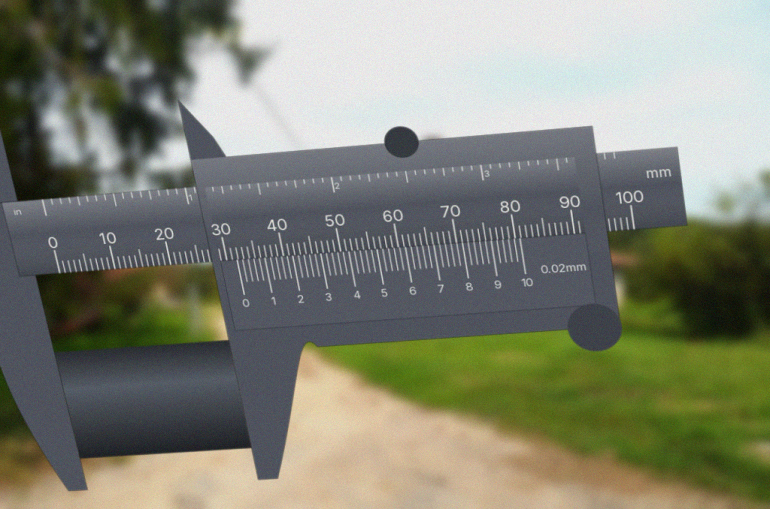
31.8 mm
